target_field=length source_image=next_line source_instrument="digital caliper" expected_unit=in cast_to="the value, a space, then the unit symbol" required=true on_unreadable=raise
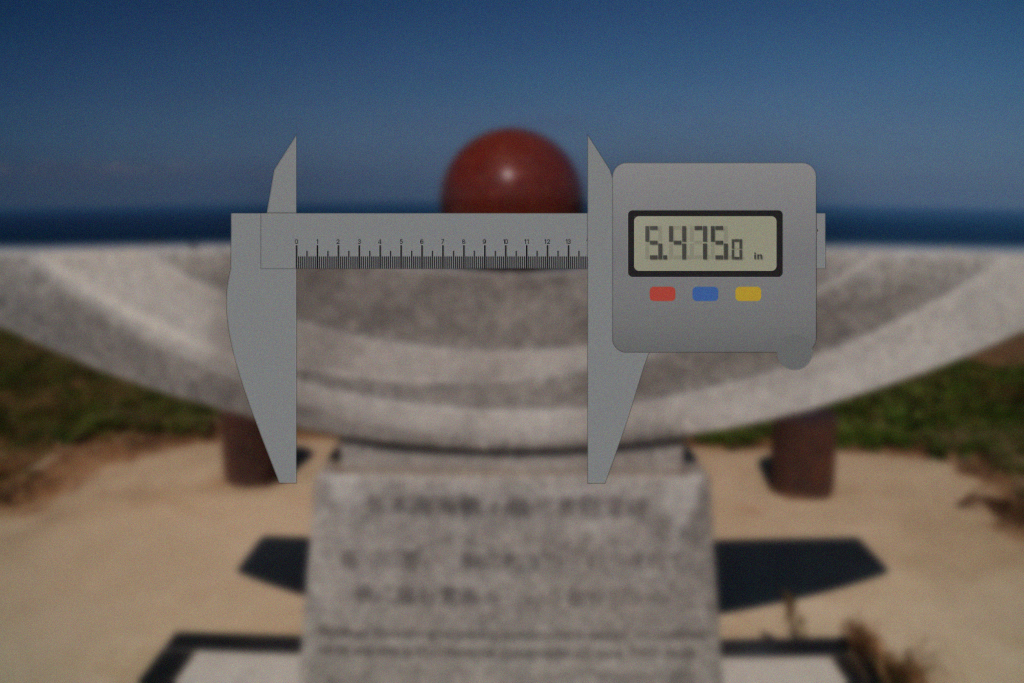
5.4750 in
